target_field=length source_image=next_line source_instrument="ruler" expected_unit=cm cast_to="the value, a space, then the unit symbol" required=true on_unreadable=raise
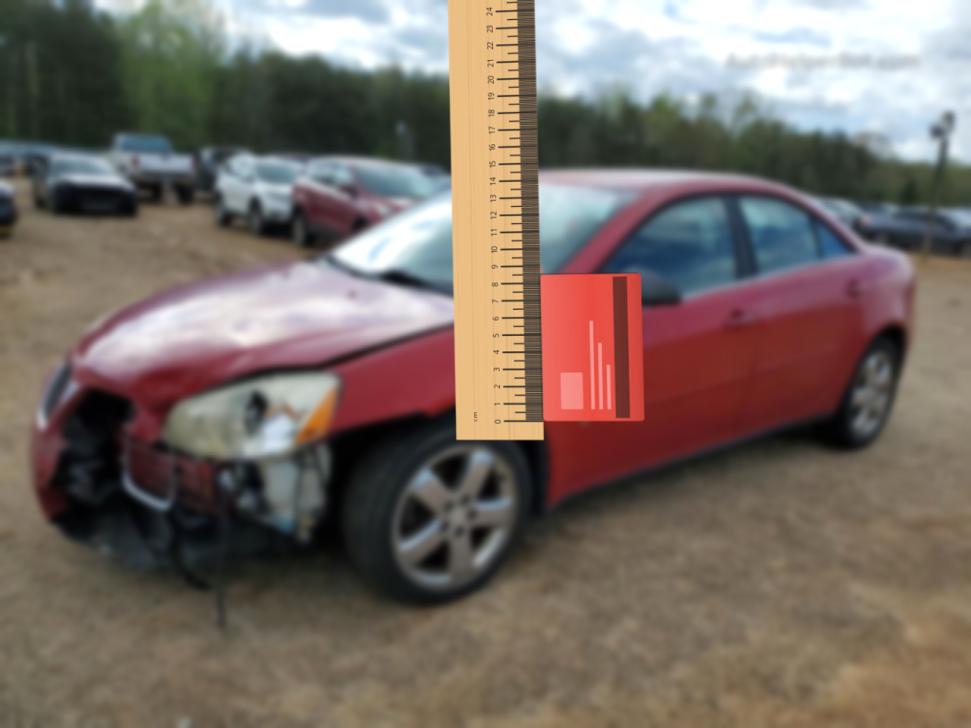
8.5 cm
